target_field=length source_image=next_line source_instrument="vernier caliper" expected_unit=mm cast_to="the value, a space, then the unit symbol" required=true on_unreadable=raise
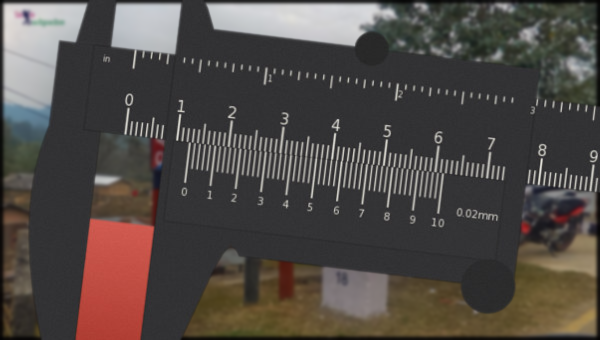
12.5 mm
